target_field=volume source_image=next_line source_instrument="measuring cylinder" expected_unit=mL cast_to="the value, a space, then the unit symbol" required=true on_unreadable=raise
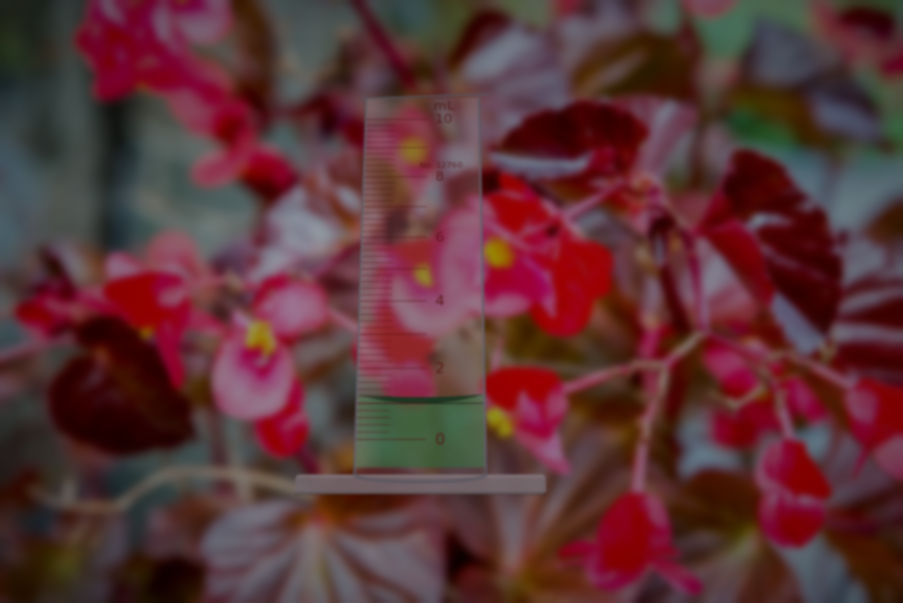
1 mL
